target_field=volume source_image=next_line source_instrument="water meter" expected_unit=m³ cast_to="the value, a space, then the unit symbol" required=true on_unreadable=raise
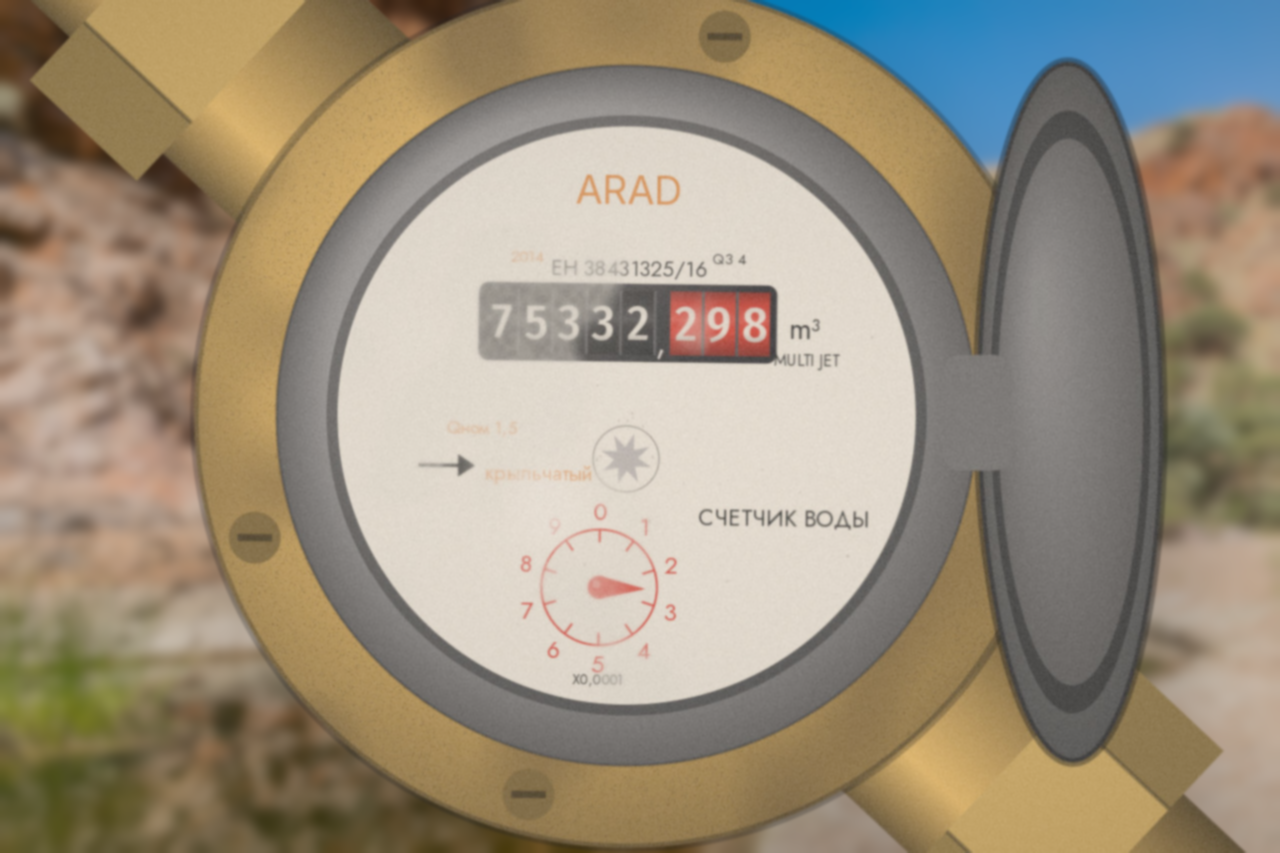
75332.2982 m³
